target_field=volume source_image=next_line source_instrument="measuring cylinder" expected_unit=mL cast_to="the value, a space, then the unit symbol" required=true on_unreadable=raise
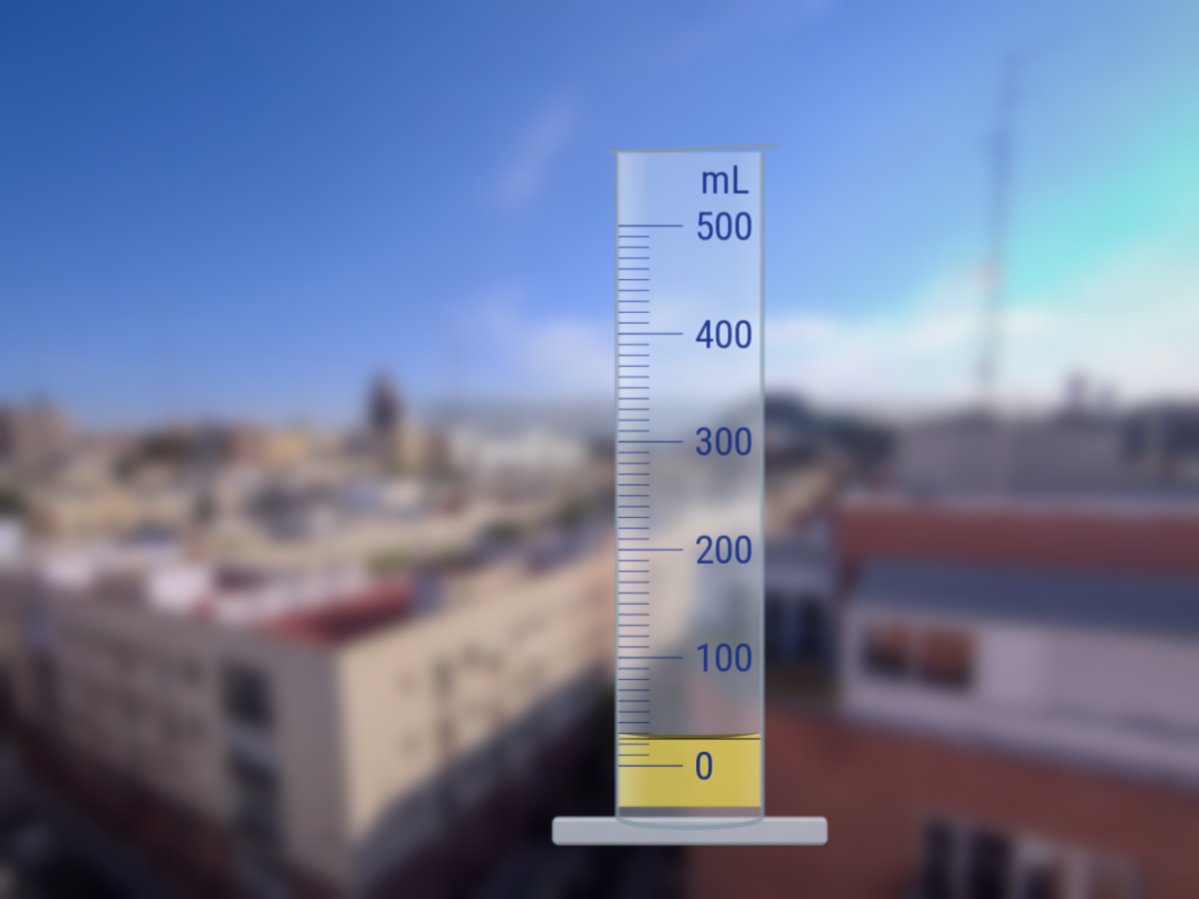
25 mL
